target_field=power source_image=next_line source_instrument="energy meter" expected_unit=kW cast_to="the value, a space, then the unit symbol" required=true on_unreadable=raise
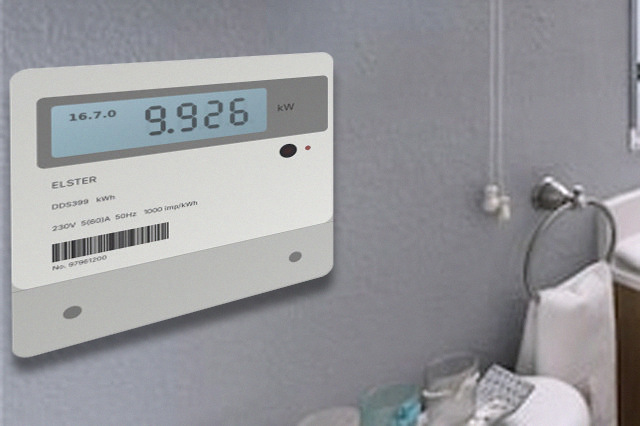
9.926 kW
